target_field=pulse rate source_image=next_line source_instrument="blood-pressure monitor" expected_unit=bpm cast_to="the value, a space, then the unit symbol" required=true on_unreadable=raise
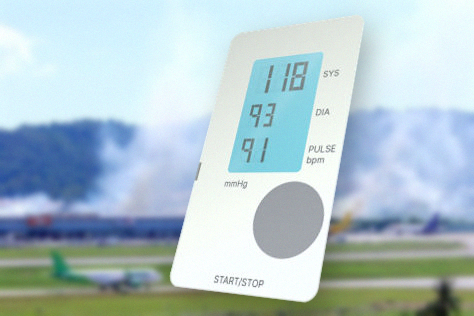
91 bpm
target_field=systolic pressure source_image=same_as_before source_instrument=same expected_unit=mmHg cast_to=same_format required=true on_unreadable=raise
118 mmHg
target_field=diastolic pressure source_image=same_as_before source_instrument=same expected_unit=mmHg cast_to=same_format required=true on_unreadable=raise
93 mmHg
